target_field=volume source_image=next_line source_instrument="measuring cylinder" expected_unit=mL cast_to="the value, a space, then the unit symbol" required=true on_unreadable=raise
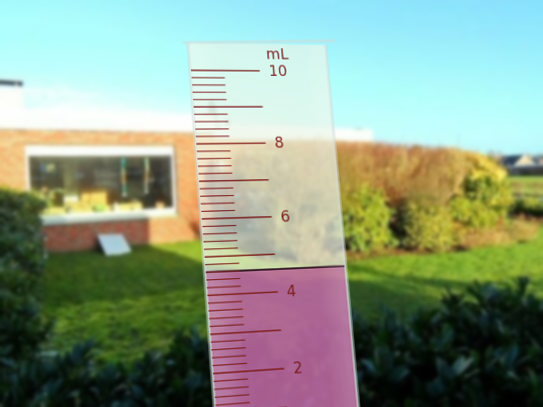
4.6 mL
